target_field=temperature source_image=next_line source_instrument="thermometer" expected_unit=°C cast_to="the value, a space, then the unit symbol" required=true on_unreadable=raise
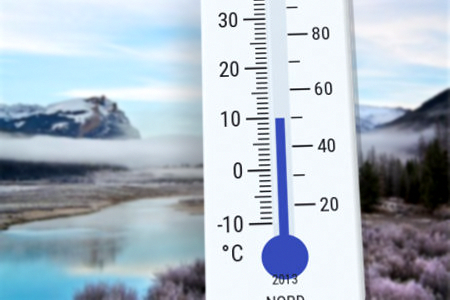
10 °C
